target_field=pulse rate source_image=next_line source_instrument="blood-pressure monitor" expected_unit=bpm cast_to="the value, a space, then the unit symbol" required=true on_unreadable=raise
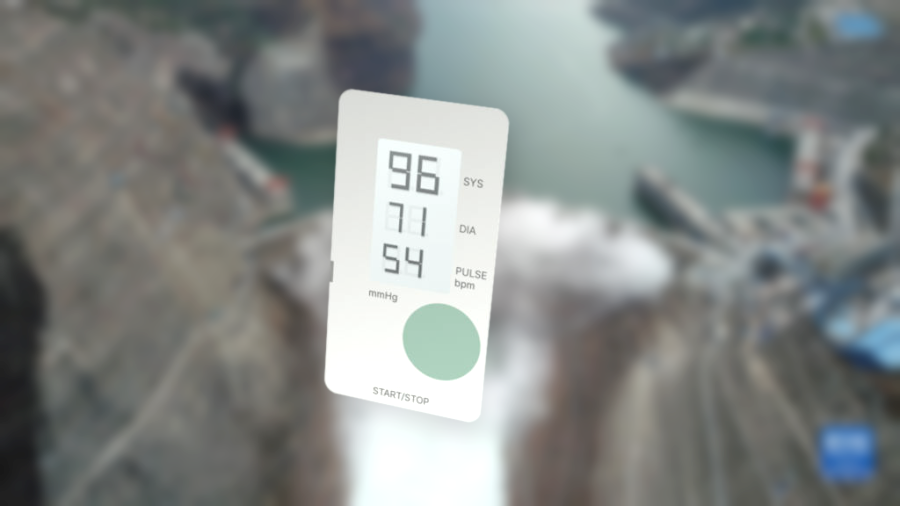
54 bpm
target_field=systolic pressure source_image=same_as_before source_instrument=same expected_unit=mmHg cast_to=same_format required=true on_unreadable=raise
96 mmHg
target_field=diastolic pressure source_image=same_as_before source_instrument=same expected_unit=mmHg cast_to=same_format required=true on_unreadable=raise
71 mmHg
